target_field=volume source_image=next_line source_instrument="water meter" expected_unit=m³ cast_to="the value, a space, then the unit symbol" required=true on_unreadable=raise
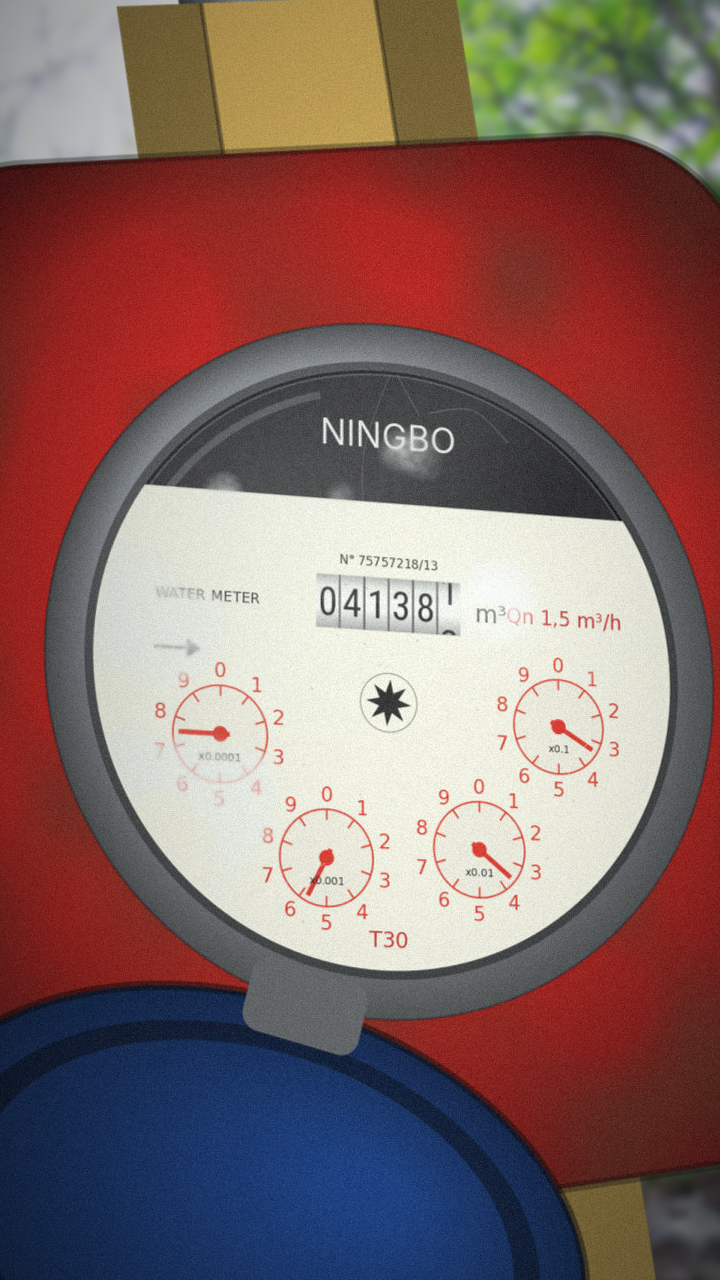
41381.3357 m³
